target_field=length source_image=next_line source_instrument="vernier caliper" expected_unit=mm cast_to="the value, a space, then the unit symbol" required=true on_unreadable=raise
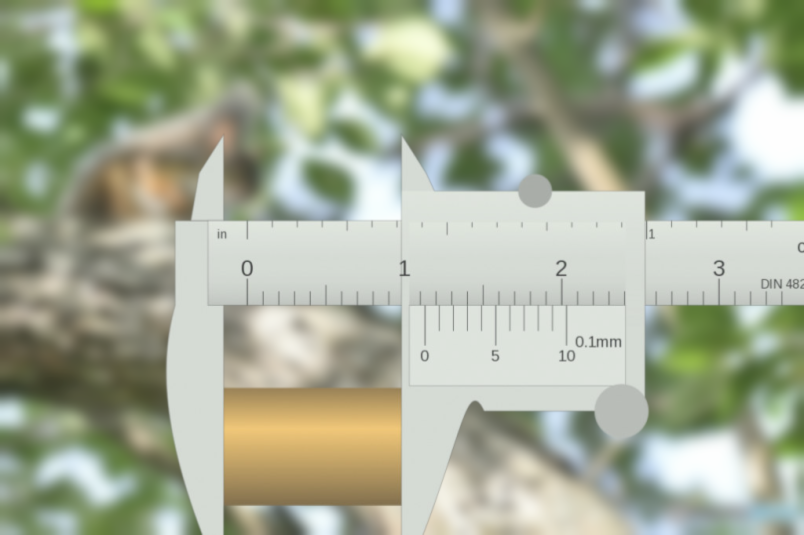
11.3 mm
